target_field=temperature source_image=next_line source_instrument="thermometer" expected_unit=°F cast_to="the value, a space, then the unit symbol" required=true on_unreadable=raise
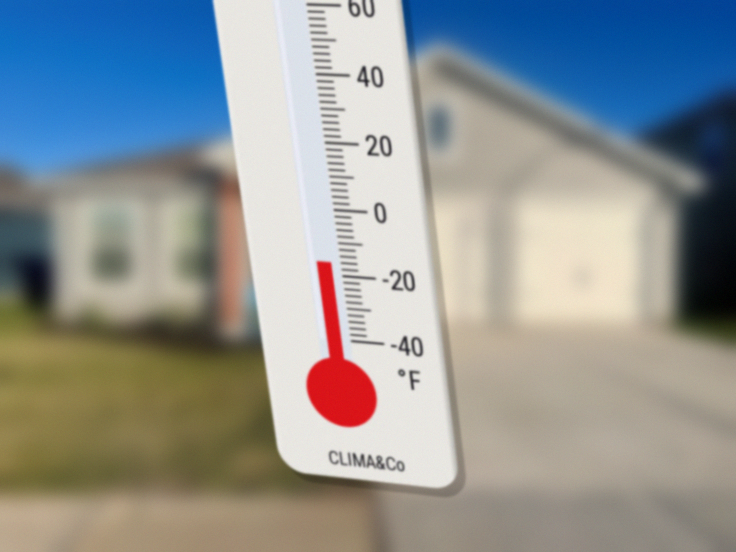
-16 °F
